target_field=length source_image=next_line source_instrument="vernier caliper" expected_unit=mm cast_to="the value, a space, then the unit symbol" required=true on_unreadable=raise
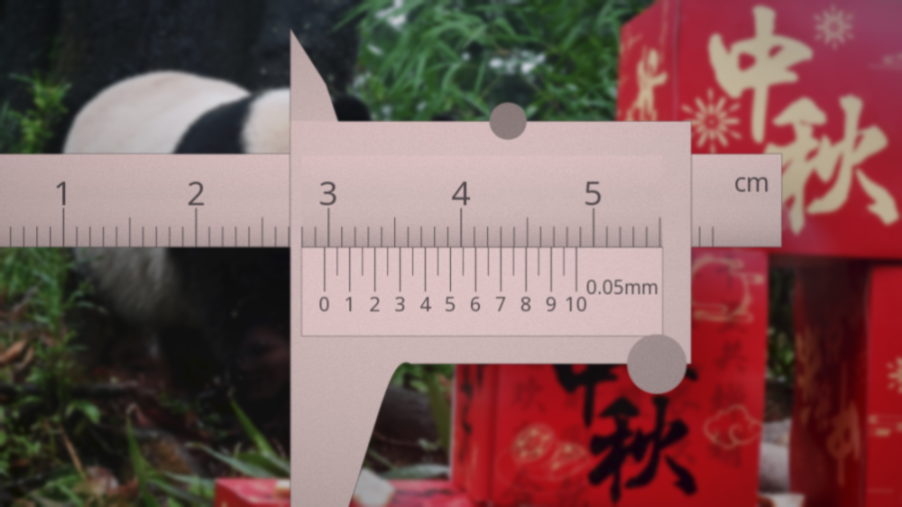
29.7 mm
